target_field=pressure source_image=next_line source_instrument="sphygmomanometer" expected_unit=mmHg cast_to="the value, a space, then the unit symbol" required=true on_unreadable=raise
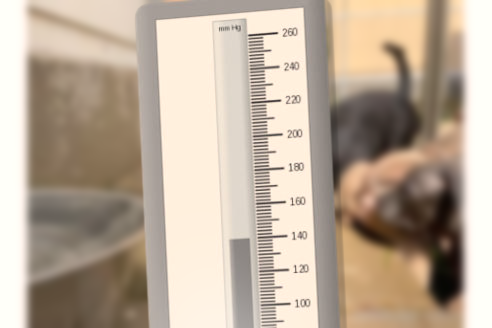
140 mmHg
